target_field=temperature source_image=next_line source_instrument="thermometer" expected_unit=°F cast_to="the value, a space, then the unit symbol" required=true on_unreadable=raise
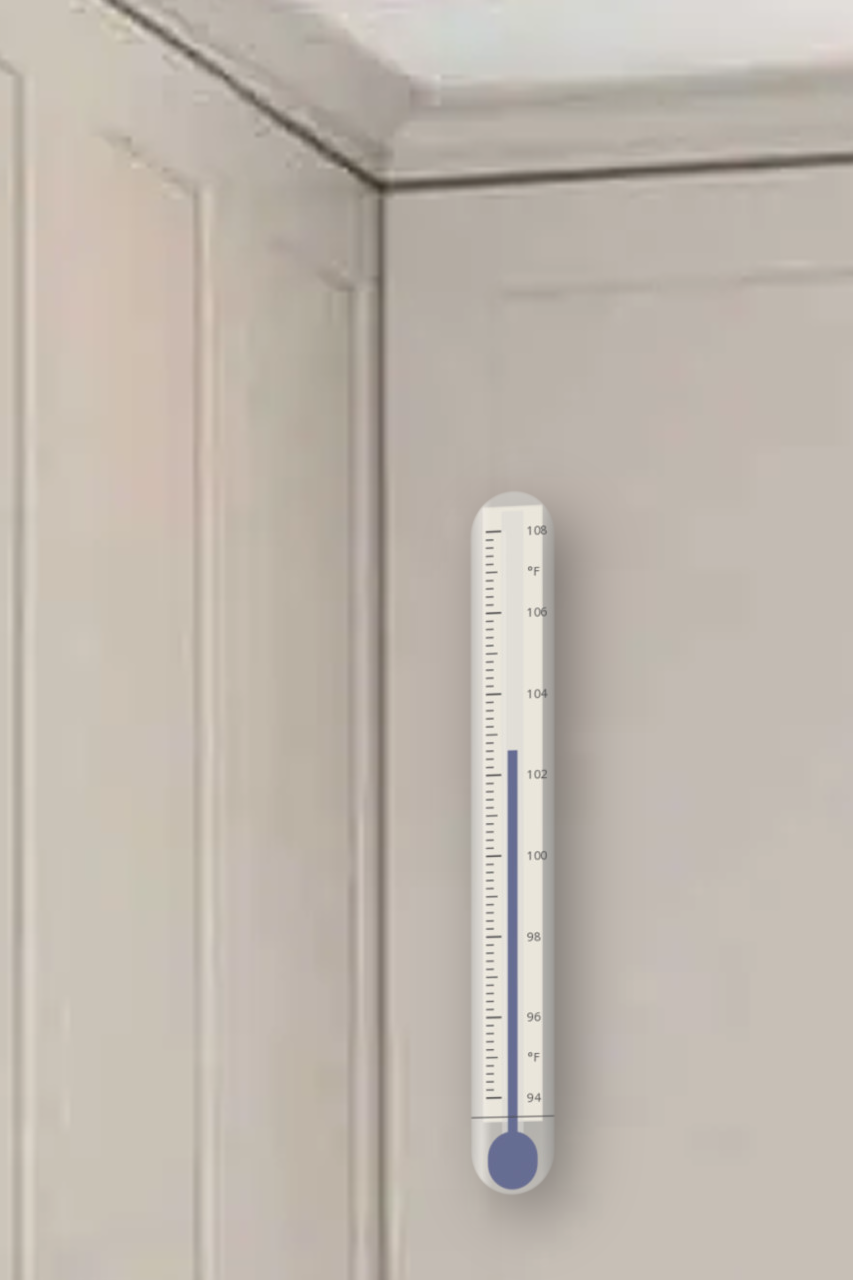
102.6 °F
